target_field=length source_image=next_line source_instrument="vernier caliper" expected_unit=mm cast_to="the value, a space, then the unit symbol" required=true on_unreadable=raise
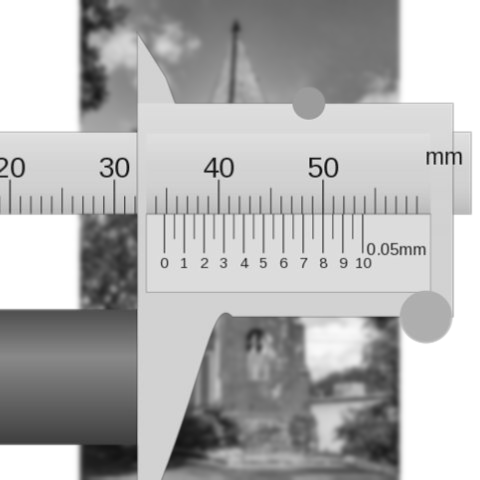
34.8 mm
